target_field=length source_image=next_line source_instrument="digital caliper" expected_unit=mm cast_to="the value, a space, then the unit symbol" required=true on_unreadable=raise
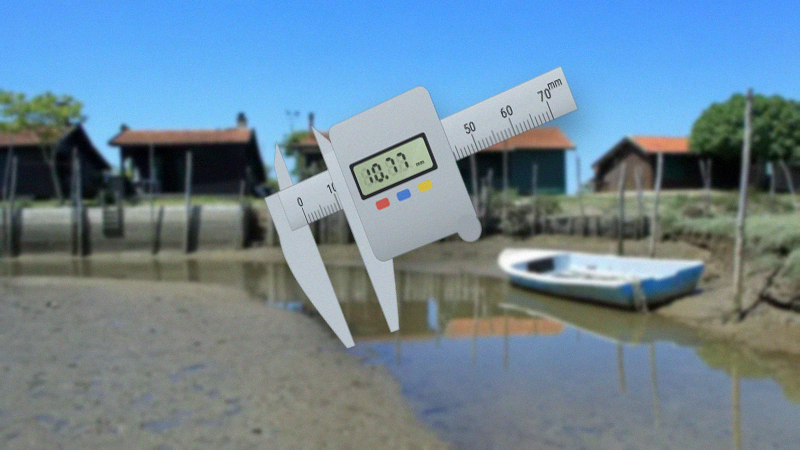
10.77 mm
